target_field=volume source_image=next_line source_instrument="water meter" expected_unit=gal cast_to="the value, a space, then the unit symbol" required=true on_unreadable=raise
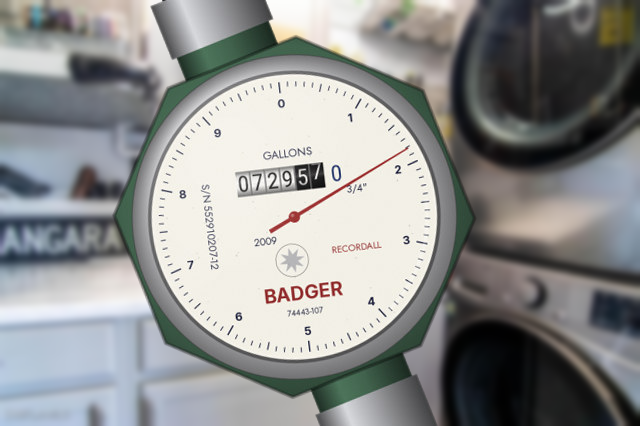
729571.8 gal
